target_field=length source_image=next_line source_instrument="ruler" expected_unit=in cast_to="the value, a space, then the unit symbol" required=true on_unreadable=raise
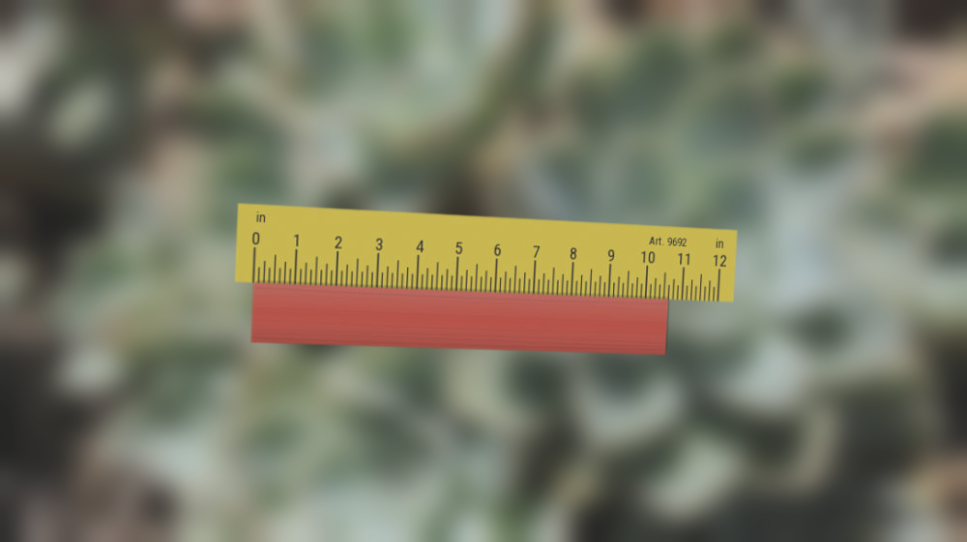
10.625 in
